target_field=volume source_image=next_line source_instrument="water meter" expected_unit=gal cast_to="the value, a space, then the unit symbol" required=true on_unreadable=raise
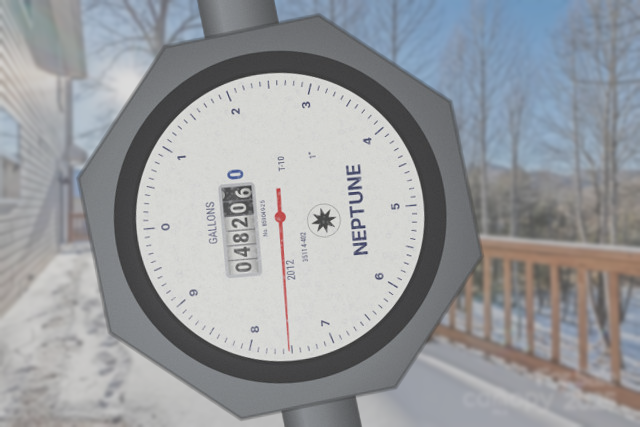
482057.5 gal
